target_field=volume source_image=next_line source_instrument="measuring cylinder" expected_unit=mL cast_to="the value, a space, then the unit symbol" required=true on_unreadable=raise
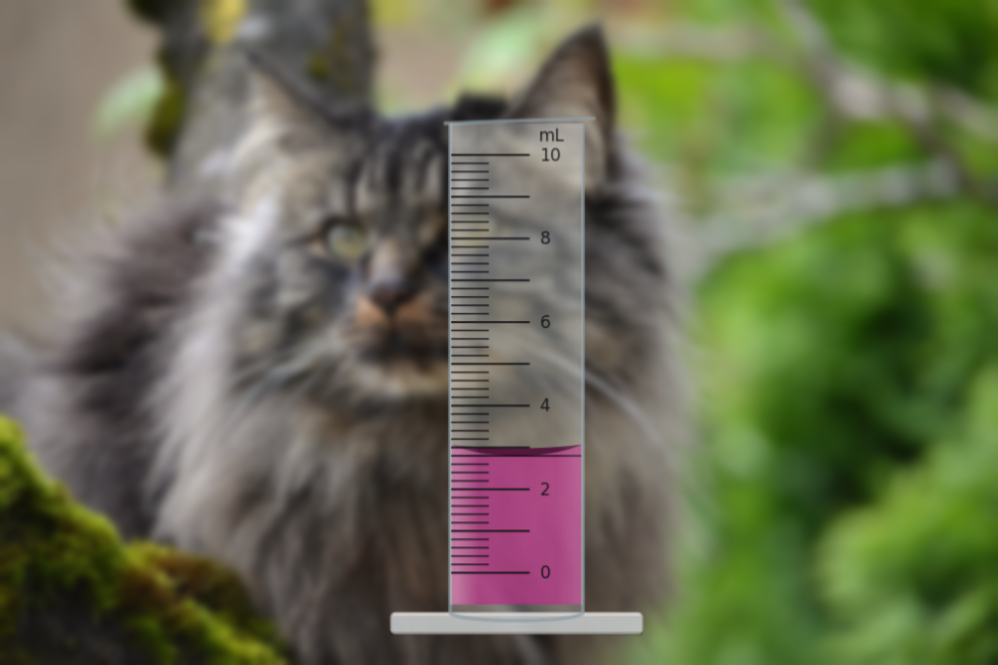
2.8 mL
